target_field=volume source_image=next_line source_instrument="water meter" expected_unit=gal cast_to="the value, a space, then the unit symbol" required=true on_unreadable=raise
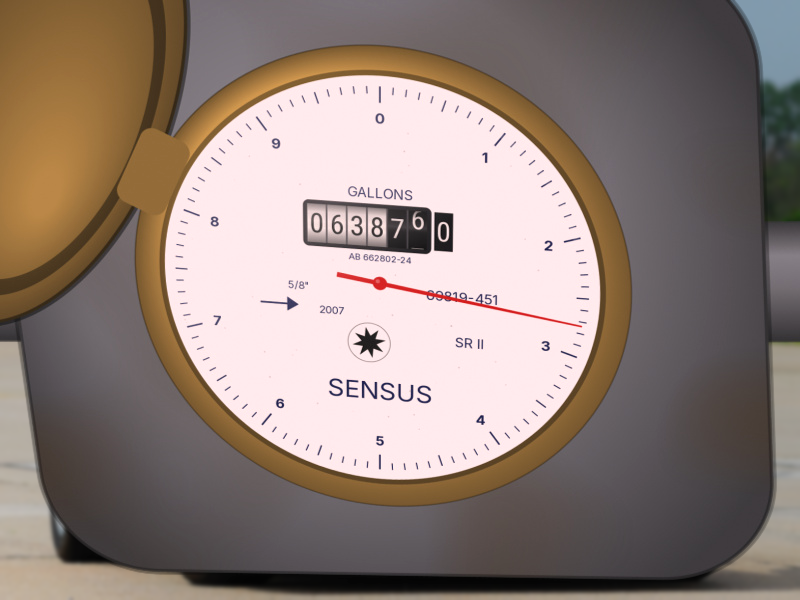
638762.7 gal
